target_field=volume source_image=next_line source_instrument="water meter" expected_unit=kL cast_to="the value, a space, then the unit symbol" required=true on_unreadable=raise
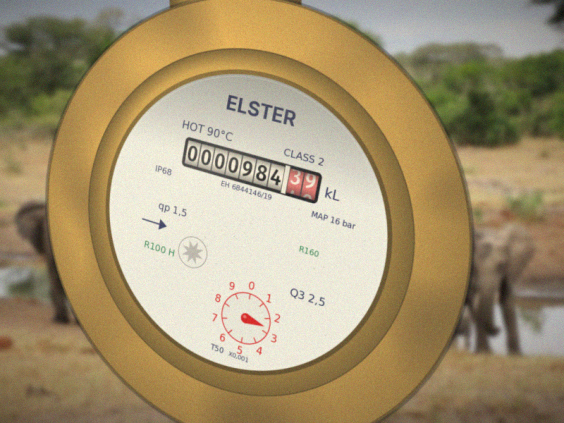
984.392 kL
